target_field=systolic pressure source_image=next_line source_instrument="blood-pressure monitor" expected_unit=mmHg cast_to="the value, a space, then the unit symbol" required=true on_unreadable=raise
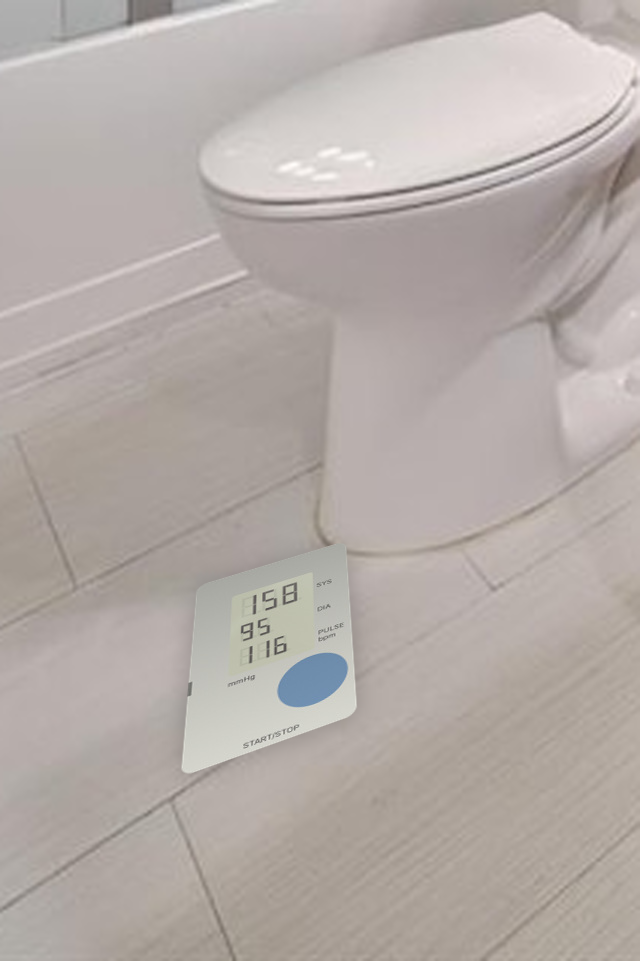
158 mmHg
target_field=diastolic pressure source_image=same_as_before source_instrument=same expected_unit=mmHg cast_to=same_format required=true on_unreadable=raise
95 mmHg
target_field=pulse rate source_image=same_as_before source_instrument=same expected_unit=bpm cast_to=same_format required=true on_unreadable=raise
116 bpm
